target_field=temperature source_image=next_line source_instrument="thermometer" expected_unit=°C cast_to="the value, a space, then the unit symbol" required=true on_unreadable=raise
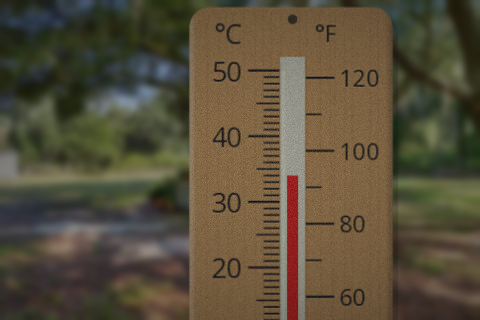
34 °C
